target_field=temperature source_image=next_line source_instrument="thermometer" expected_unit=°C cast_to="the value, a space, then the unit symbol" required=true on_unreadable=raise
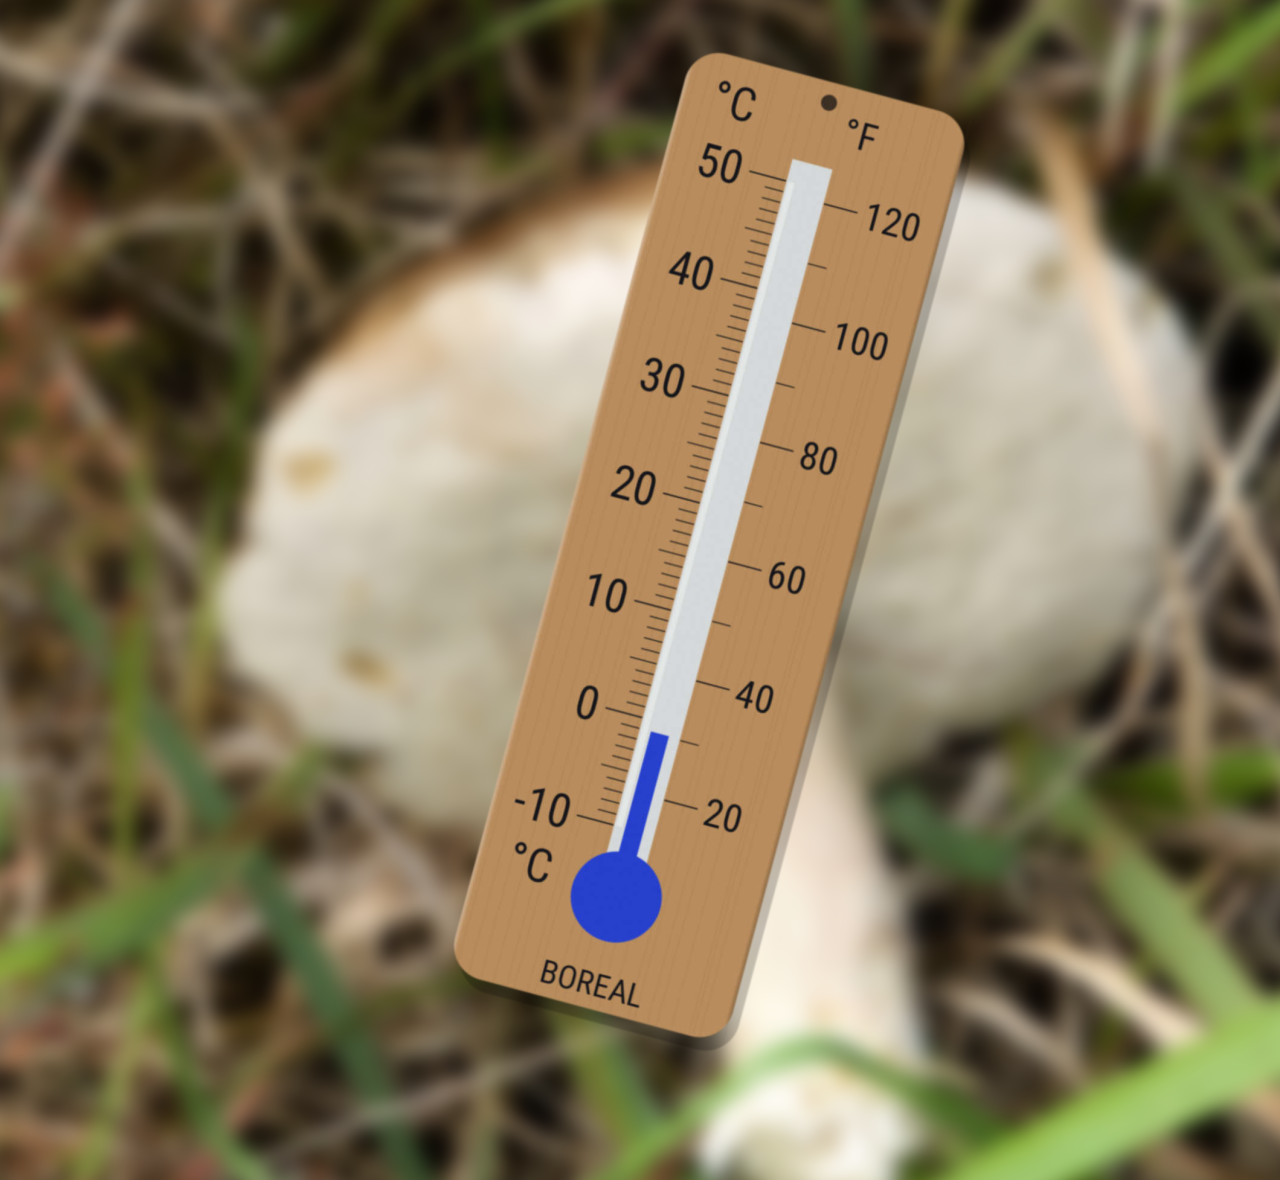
-1 °C
